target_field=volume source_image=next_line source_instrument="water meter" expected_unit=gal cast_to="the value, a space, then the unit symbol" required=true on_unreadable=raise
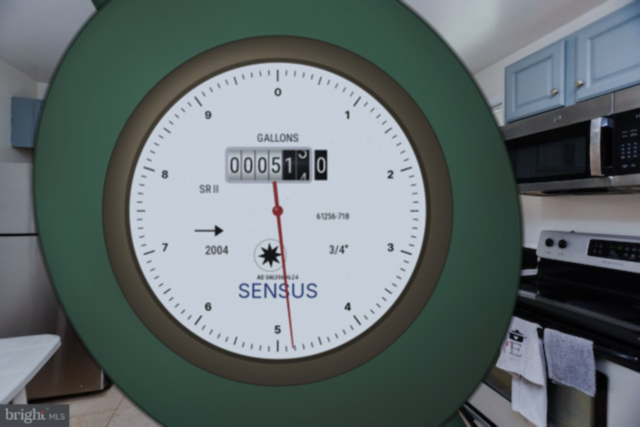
5134.8 gal
